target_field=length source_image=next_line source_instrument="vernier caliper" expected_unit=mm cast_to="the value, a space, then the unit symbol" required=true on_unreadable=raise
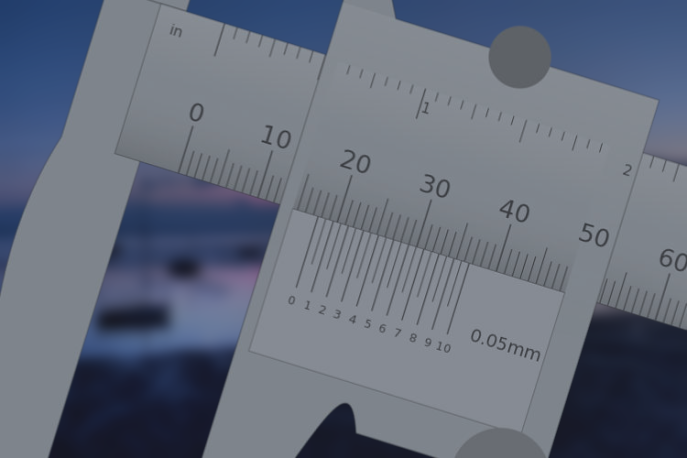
17.6 mm
